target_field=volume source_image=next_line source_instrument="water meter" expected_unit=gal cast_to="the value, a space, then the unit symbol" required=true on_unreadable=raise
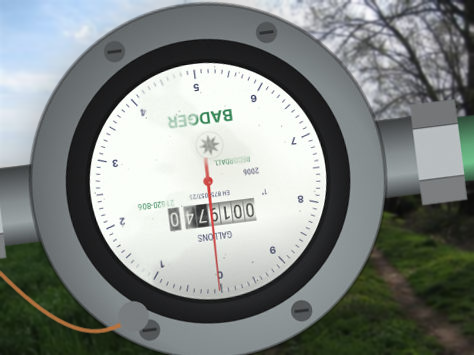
19740.0 gal
